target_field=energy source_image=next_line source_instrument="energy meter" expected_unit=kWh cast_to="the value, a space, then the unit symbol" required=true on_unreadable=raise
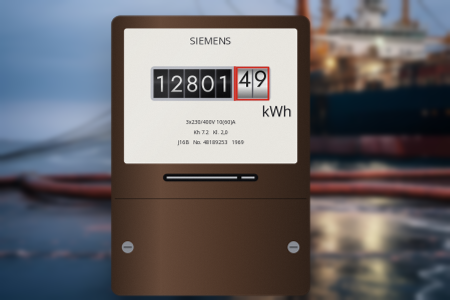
12801.49 kWh
